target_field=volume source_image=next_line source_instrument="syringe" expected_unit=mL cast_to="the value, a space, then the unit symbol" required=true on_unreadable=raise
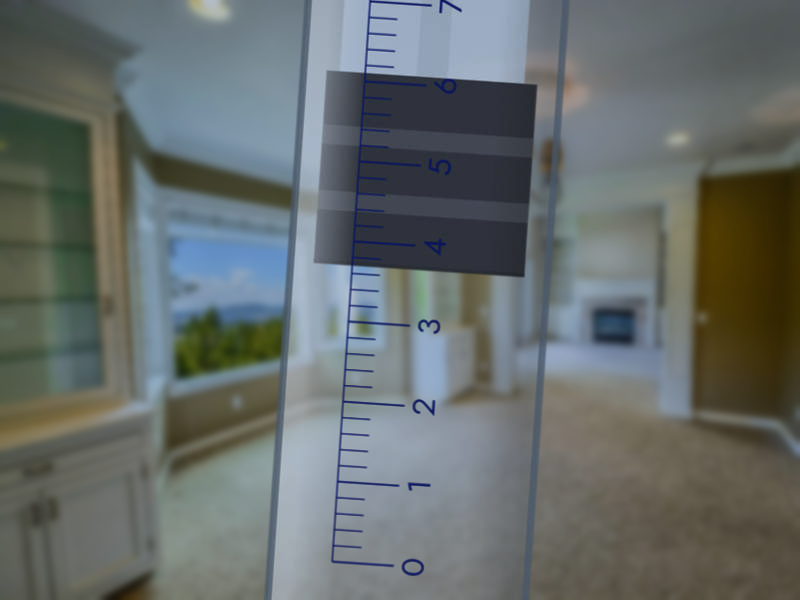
3.7 mL
